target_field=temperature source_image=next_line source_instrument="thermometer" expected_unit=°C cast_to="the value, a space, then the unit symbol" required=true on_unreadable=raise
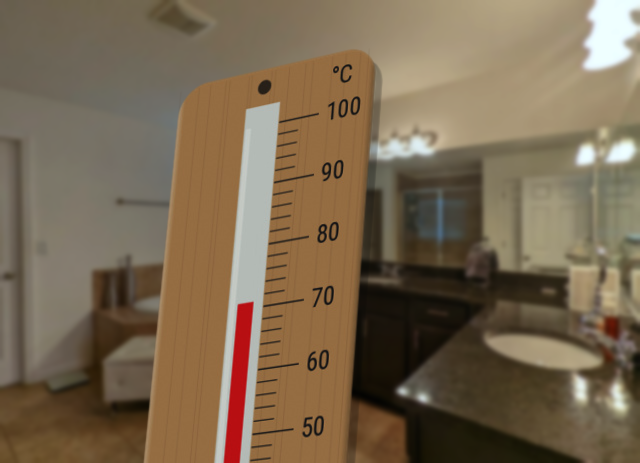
71 °C
